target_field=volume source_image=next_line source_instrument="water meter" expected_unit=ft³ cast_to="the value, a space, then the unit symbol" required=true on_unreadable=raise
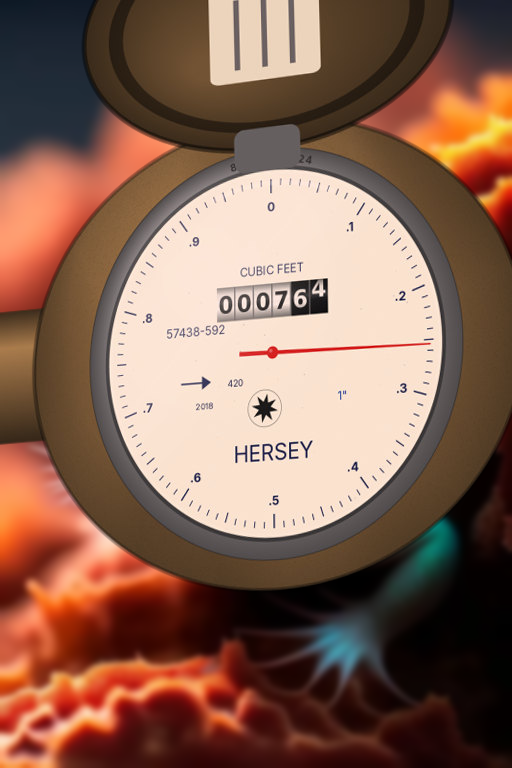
764.25 ft³
